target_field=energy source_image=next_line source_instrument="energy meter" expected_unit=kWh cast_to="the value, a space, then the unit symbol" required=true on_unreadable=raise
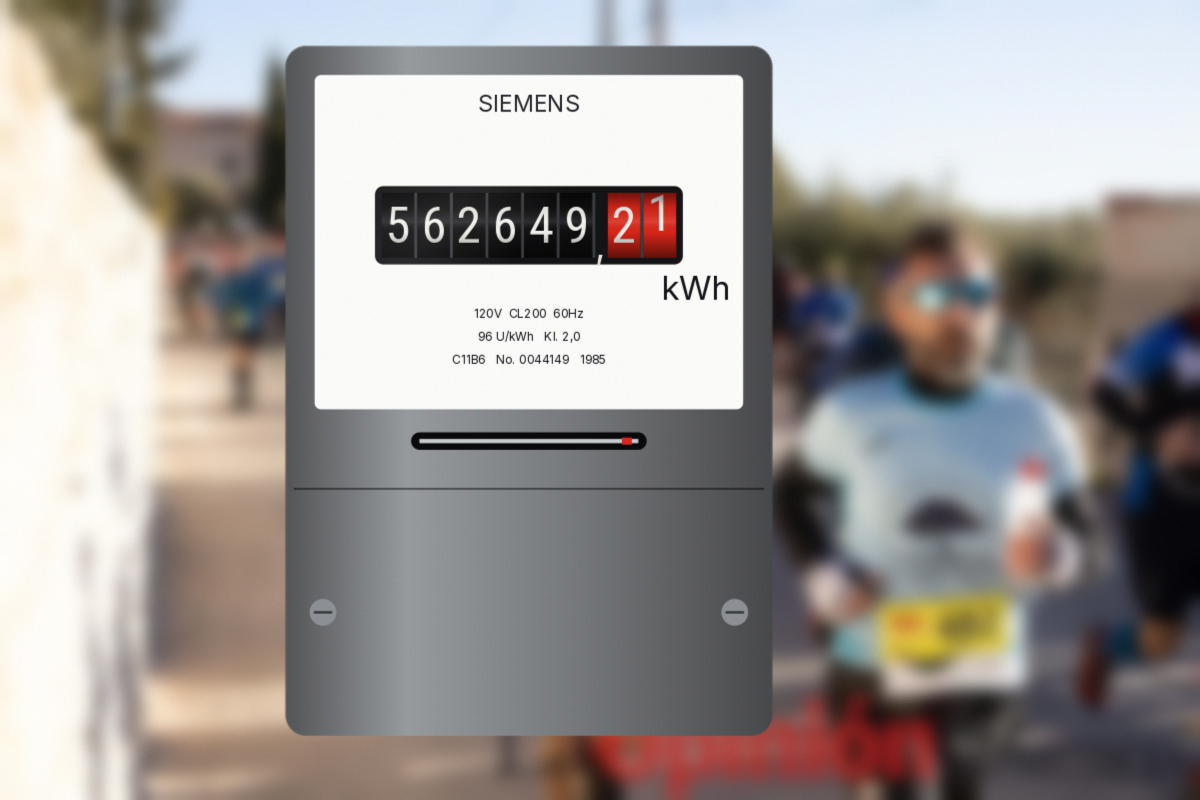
562649.21 kWh
